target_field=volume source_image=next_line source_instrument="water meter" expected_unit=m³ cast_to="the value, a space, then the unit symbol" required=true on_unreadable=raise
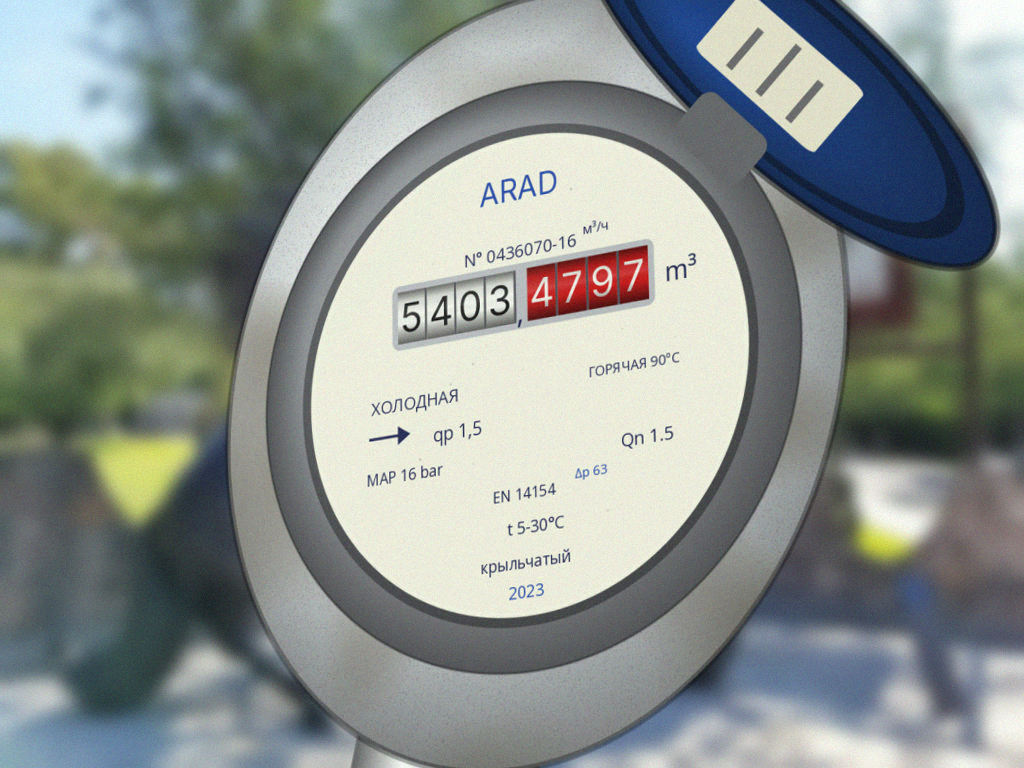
5403.4797 m³
